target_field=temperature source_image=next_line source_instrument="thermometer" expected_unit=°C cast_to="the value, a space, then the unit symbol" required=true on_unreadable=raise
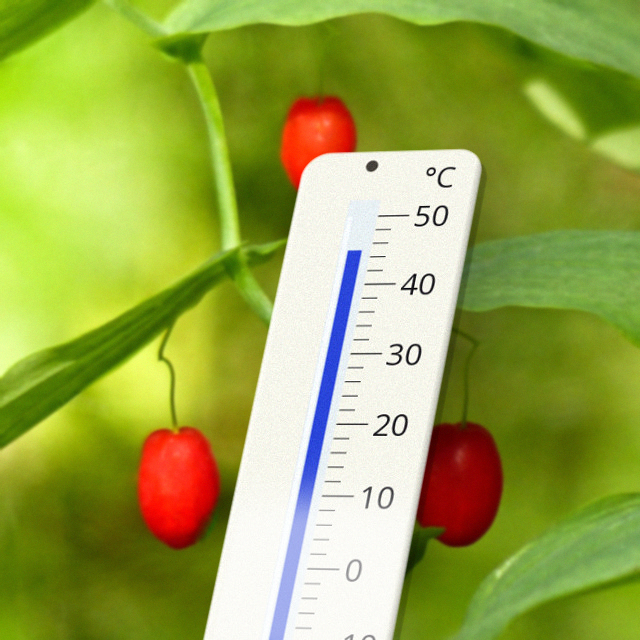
45 °C
